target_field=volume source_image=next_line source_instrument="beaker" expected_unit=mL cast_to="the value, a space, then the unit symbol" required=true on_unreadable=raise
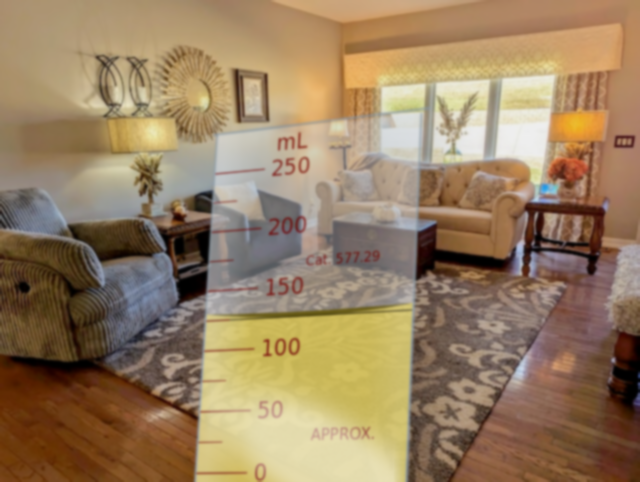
125 mL
